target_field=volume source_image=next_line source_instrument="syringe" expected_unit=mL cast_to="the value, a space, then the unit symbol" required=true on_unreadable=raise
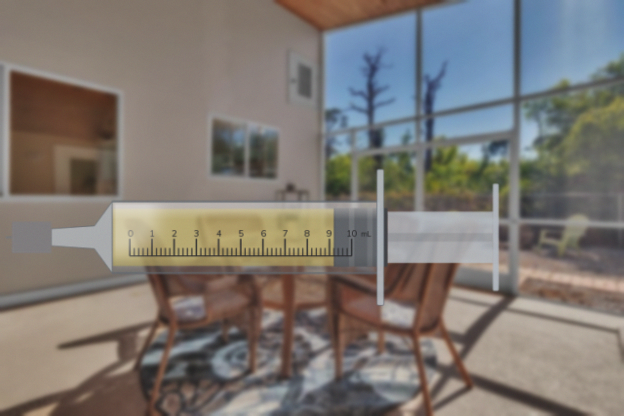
9.2 mL
